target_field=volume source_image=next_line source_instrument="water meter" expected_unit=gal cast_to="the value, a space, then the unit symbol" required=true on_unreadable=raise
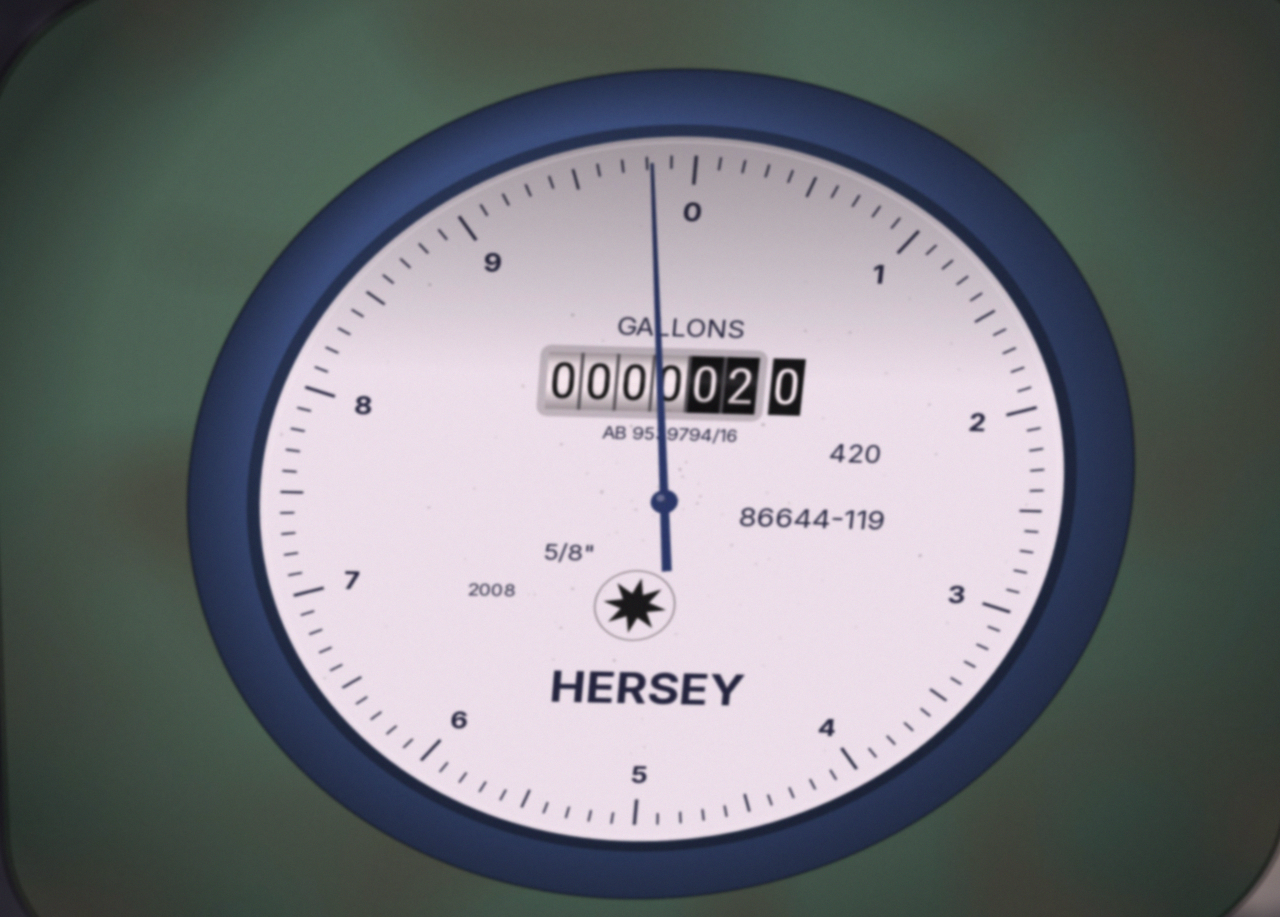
19.8 gal
